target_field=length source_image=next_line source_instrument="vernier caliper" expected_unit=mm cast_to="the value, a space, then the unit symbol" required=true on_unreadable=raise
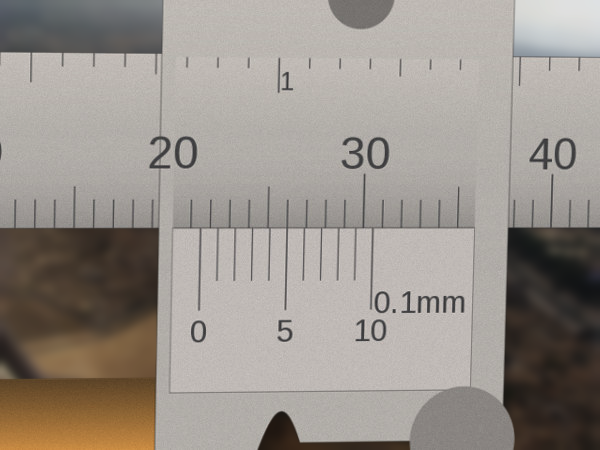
21.5 mm
